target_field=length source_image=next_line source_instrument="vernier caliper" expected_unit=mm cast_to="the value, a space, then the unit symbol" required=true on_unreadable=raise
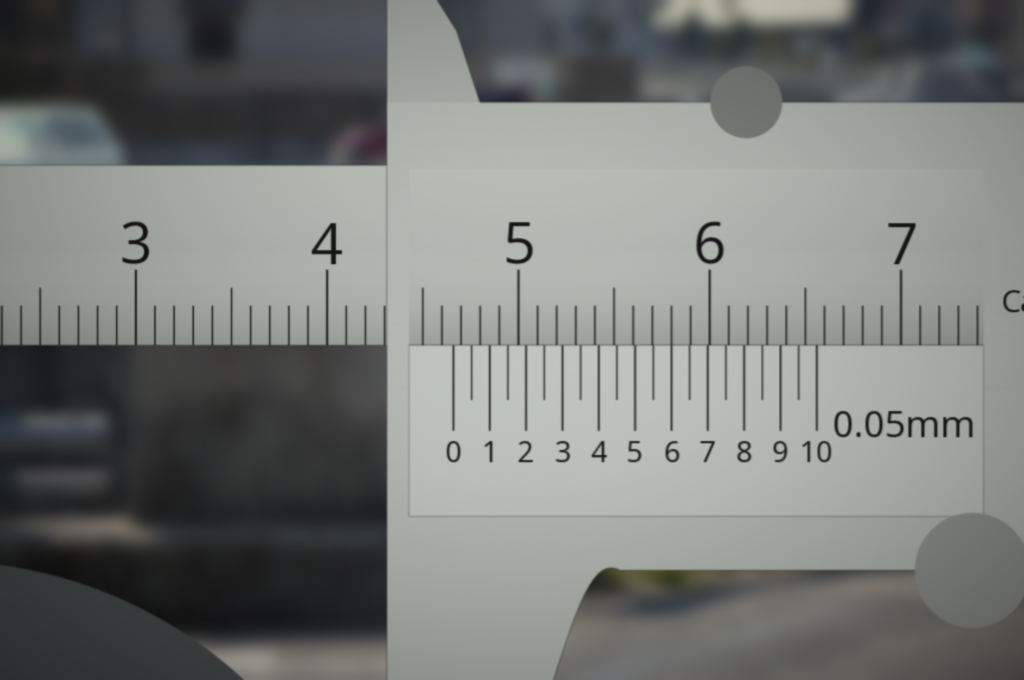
46.6 mm
